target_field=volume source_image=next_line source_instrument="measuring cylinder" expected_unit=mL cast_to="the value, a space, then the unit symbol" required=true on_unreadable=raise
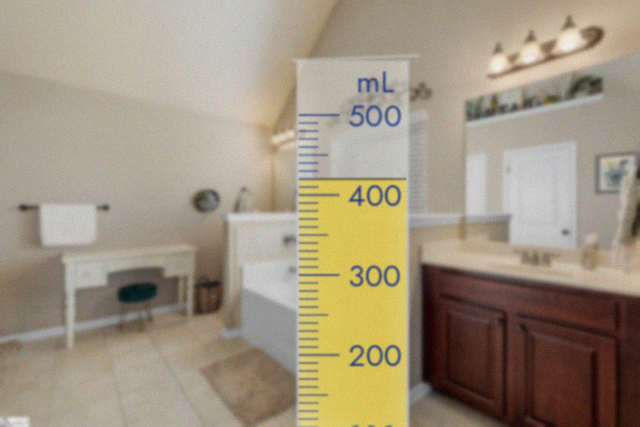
420 mL
